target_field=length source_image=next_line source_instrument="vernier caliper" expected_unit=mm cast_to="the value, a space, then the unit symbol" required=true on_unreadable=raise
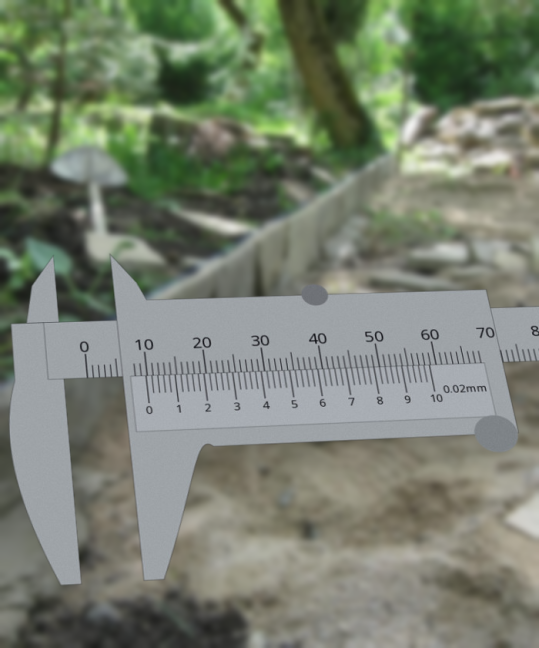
9.8 mm
